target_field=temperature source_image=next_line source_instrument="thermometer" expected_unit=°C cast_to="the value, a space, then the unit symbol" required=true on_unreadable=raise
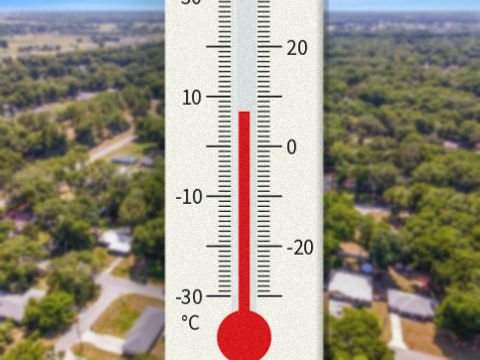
7 °C
